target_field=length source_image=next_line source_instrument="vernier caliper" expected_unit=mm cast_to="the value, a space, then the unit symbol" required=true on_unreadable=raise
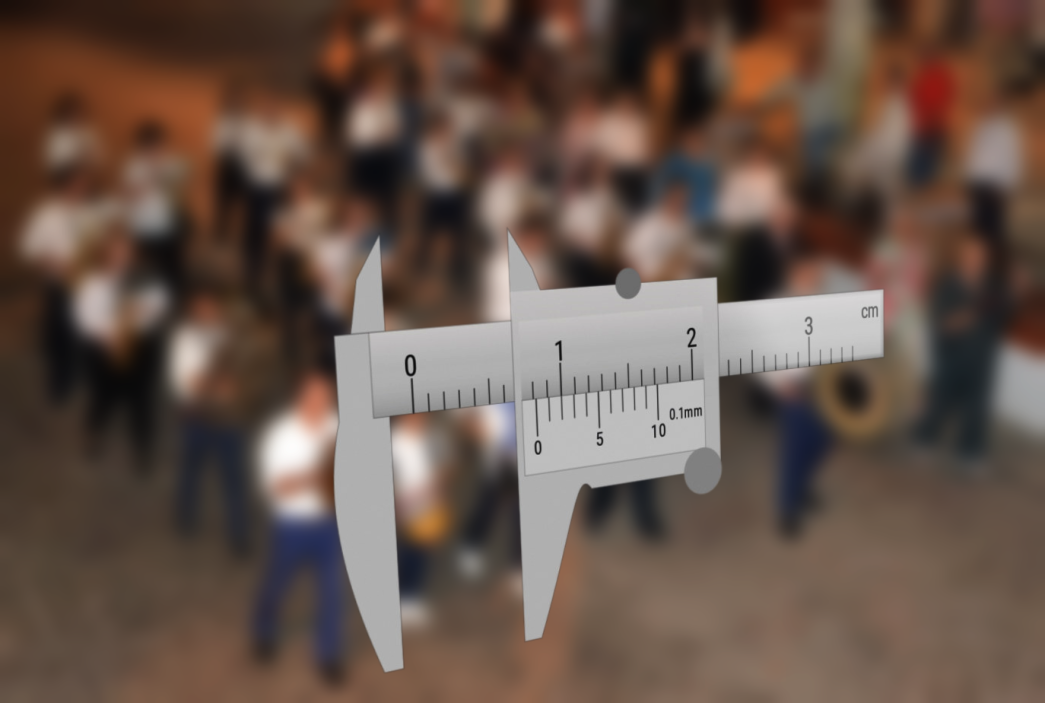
8.2 mm
